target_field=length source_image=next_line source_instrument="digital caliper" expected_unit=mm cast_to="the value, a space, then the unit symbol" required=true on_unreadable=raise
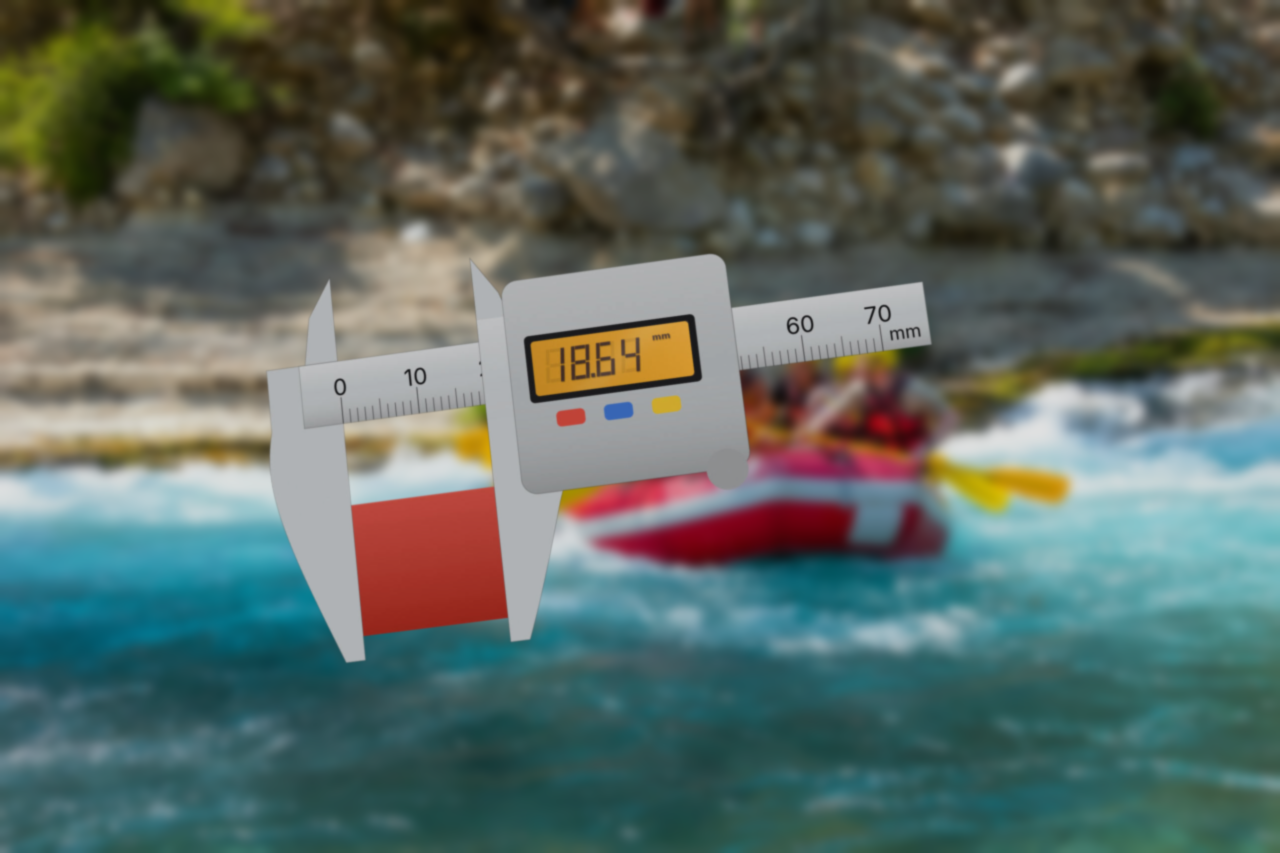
18.64 mm
